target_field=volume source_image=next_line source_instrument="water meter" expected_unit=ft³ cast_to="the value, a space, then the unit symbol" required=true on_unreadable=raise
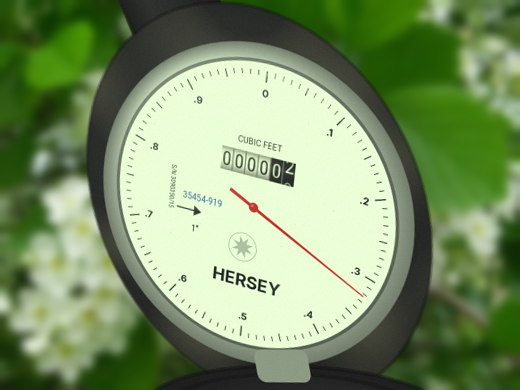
2.32 ft³
